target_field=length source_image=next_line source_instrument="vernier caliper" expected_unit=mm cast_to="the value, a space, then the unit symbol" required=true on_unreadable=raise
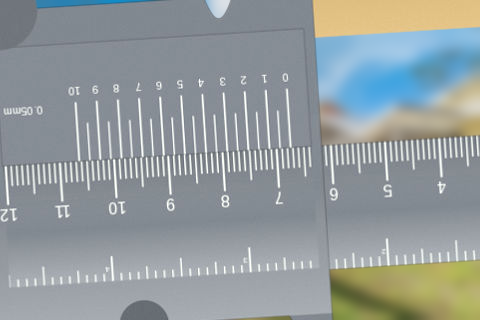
67.4 mm
